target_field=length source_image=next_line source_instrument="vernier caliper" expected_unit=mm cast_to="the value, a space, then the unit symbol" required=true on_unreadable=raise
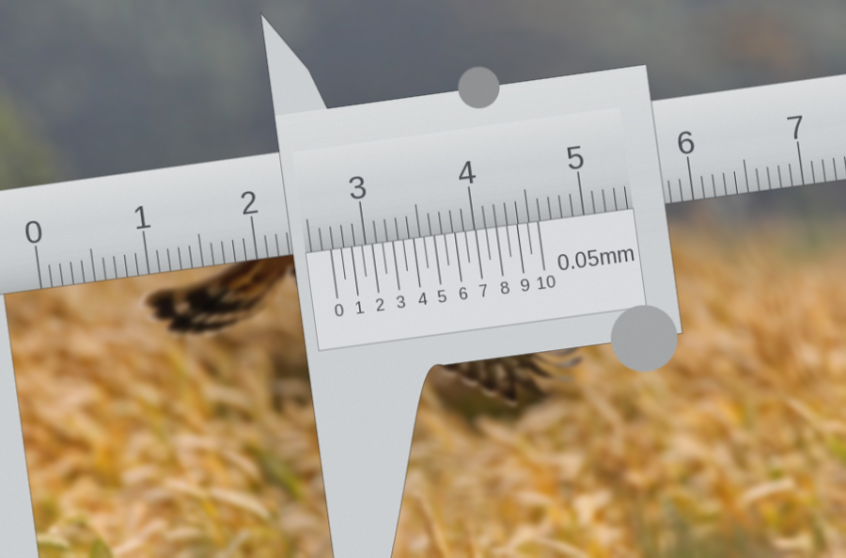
26.8 mm
